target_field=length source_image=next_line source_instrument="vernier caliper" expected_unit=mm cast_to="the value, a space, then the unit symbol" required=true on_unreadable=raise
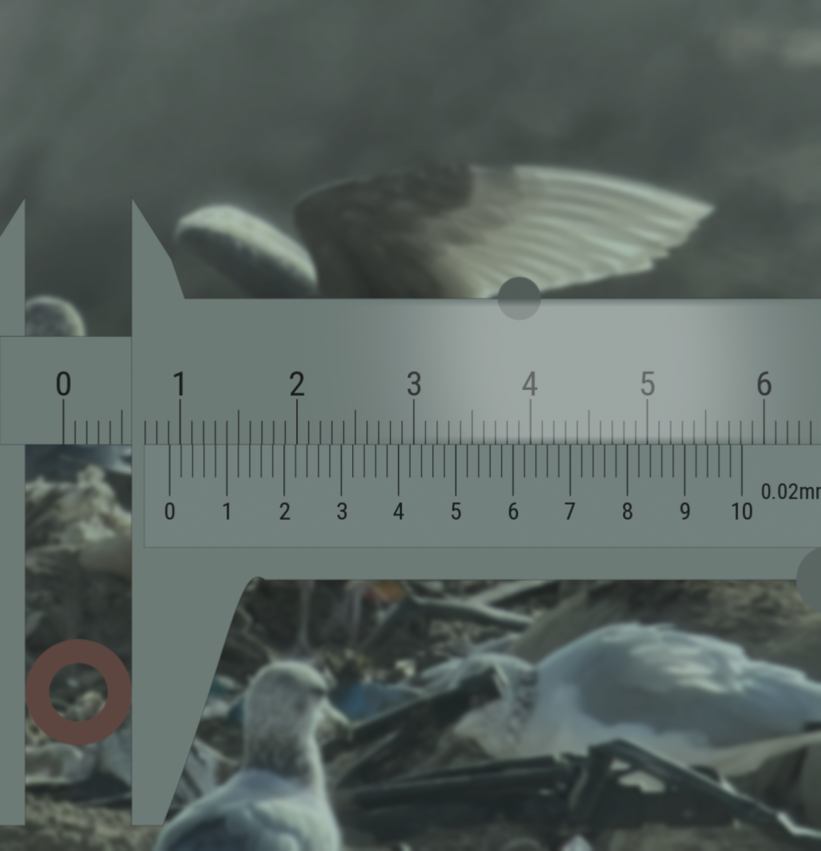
9.1 mm
